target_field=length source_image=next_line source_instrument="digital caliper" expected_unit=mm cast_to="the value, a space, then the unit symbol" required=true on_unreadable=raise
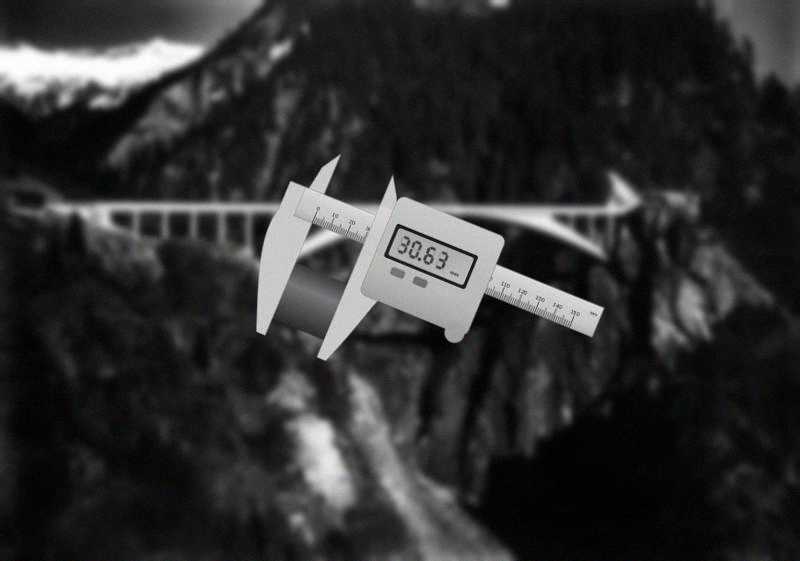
30.63 mm
